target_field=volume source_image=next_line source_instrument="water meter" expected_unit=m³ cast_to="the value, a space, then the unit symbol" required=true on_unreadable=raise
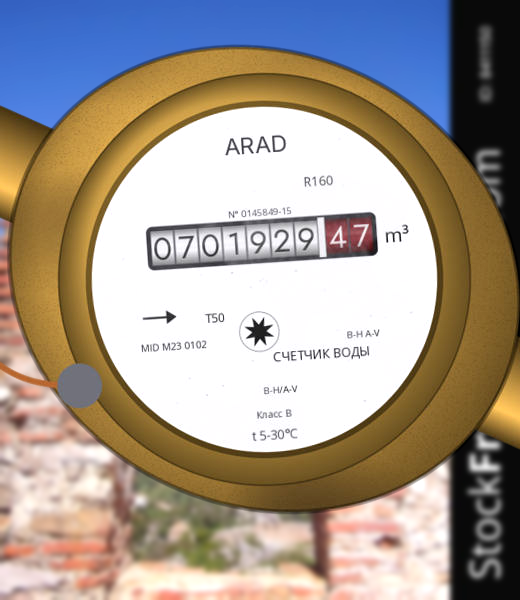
701929.47 m³
